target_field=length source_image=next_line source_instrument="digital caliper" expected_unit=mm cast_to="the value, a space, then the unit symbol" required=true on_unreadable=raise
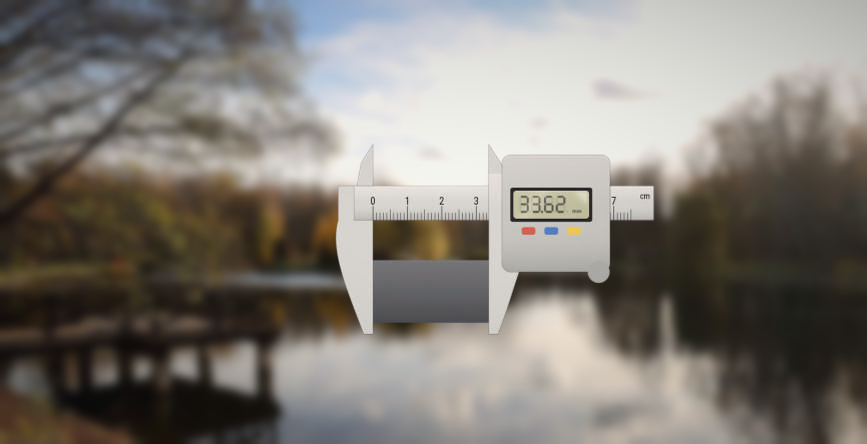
33.62 mm
